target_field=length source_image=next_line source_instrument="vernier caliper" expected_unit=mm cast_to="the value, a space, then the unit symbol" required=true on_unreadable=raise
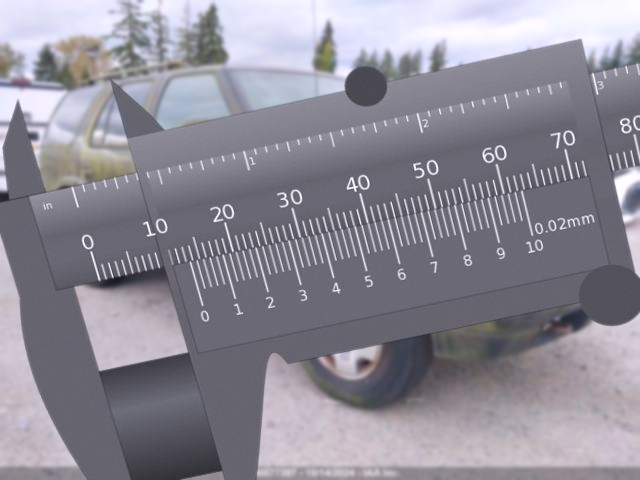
13.6 mm
